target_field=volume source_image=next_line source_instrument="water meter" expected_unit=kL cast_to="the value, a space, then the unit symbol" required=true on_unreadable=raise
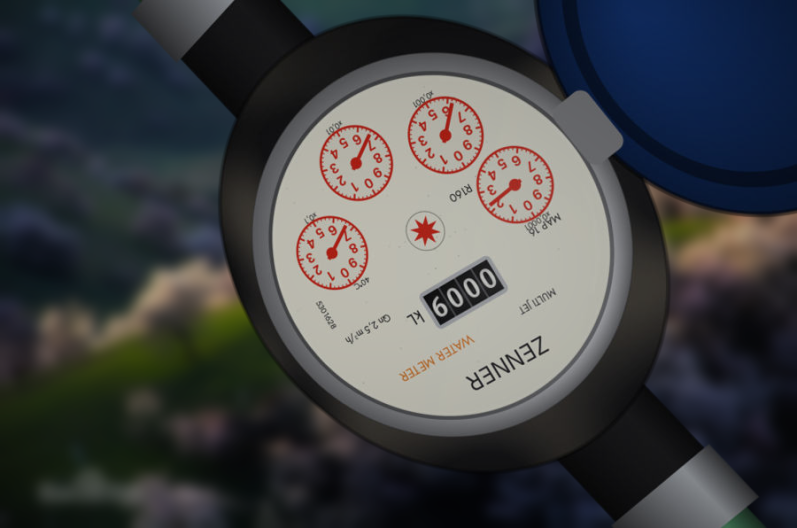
9.6662 kL
